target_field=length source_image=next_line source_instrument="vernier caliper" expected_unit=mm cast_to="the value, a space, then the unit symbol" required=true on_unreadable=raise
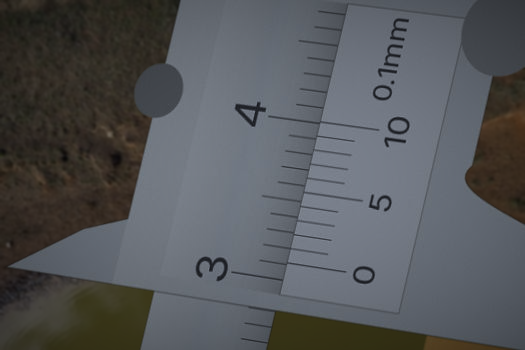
31.1 mm
